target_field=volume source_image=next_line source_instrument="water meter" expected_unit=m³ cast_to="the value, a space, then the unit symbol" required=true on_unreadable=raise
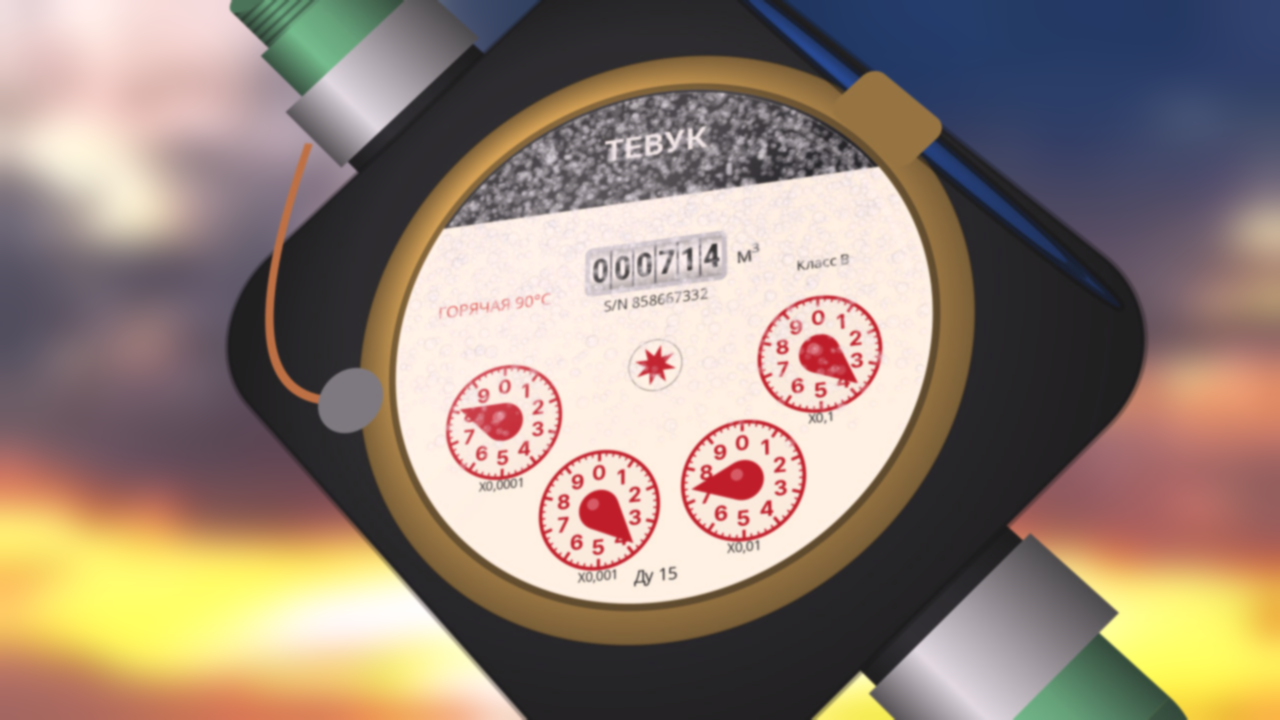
714.3738 m³
